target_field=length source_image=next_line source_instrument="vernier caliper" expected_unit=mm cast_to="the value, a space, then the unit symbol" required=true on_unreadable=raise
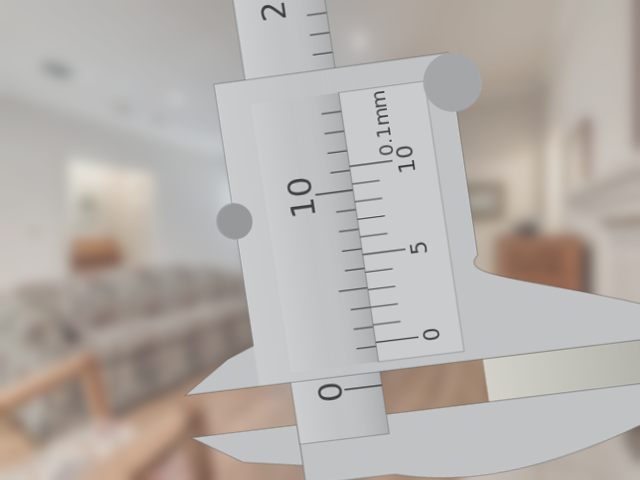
2.2 mm
